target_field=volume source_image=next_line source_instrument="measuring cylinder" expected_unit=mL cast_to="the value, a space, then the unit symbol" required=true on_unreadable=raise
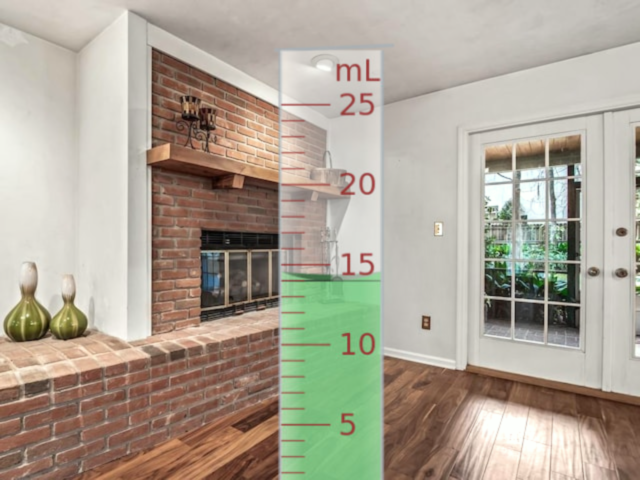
14 mL
